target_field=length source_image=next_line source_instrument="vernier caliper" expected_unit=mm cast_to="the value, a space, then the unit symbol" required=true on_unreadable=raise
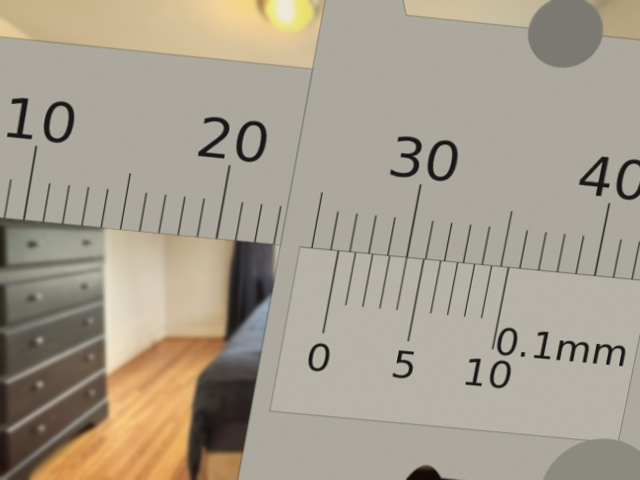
26.4 mm
